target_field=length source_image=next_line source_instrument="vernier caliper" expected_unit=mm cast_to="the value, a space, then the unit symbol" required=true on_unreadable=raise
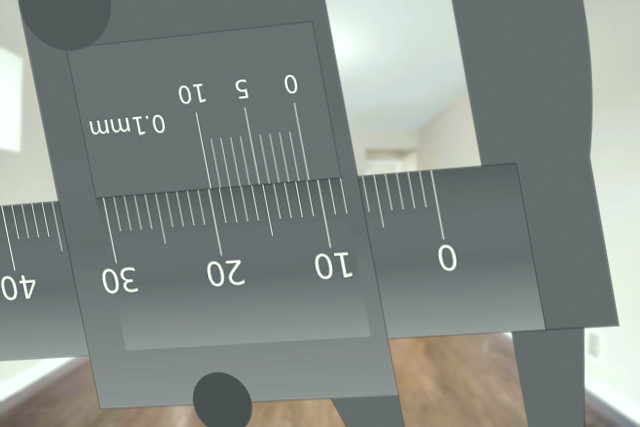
10.8 mm
